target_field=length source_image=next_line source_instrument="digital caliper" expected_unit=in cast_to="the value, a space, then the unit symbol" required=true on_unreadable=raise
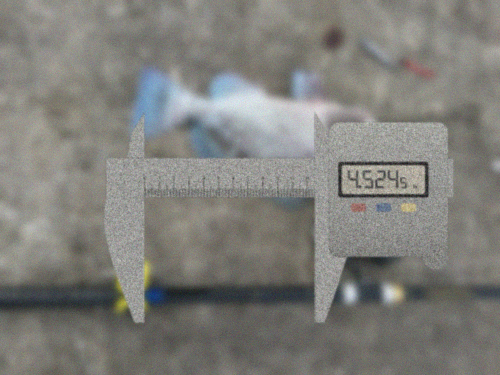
4.5245 in
